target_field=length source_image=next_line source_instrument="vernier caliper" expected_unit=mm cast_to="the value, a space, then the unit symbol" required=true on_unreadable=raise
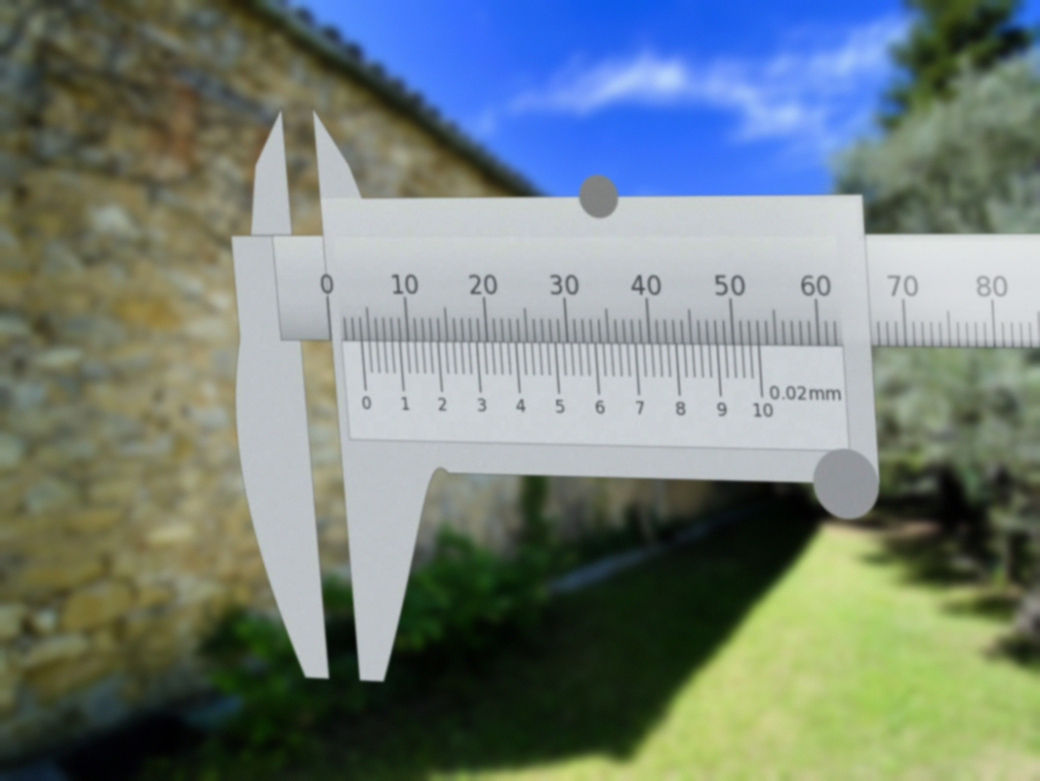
4.0 mm
